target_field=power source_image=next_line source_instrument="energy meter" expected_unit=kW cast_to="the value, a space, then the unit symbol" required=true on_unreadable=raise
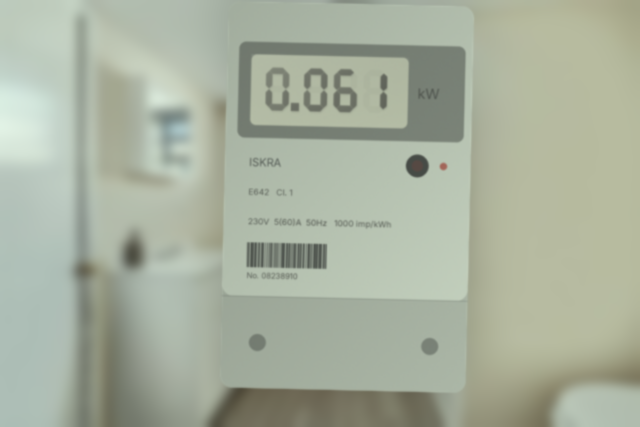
0.061 kW
